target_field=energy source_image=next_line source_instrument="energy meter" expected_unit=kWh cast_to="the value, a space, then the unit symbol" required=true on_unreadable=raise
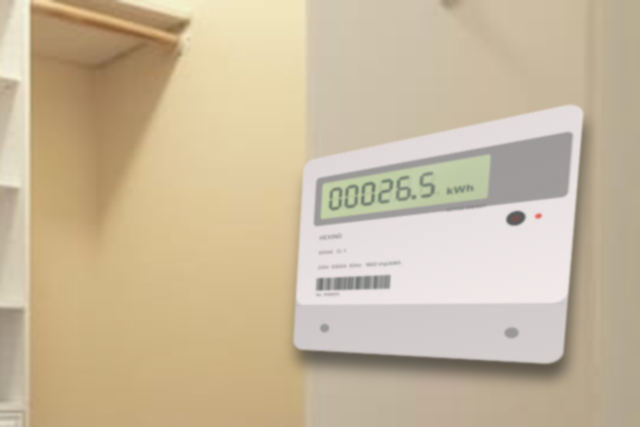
26.5 kWh
